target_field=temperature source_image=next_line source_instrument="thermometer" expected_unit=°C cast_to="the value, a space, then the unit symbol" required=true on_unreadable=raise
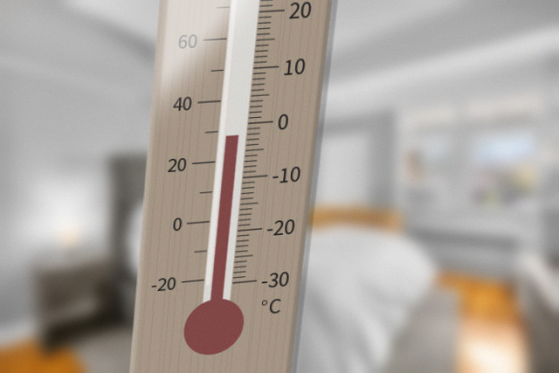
-2 °C
